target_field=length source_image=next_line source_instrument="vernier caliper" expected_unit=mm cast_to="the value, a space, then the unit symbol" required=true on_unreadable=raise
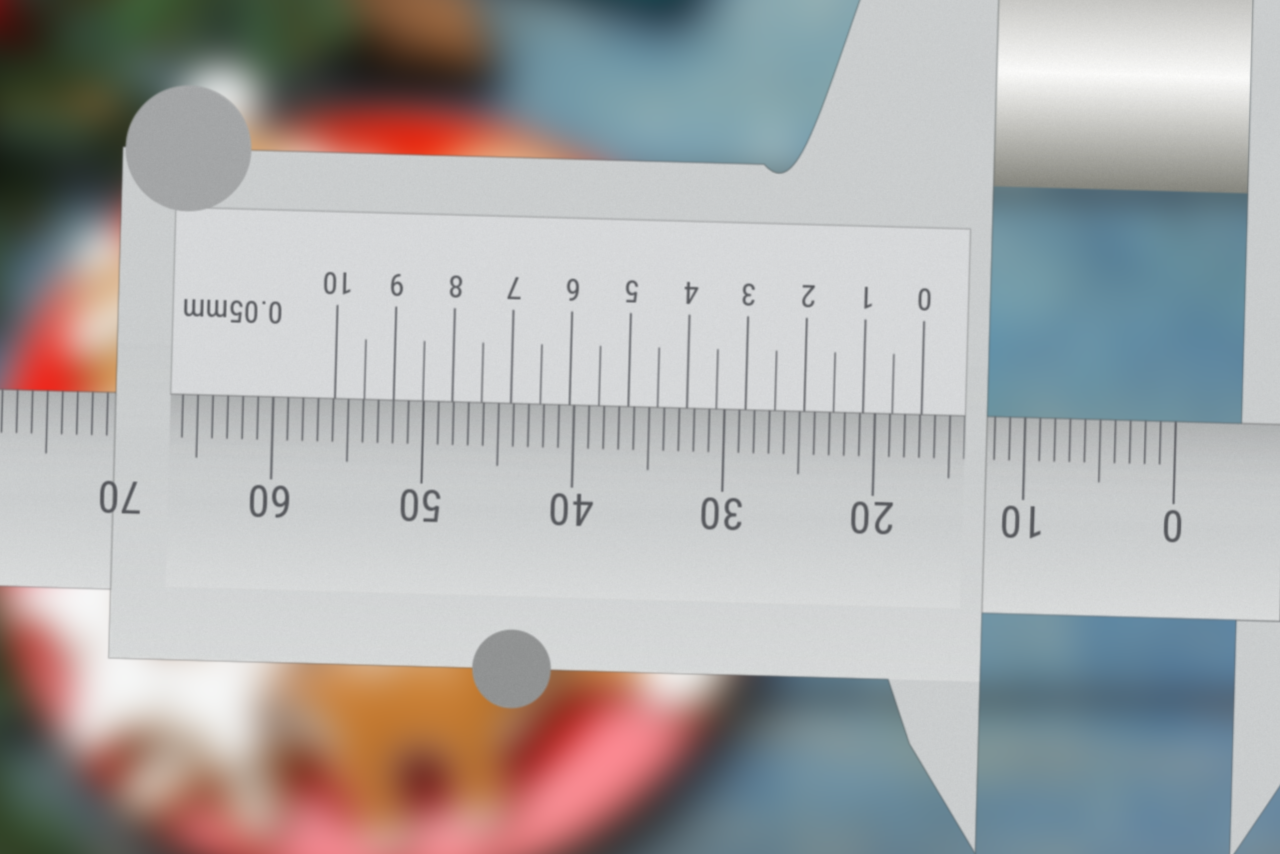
16.9 mm
